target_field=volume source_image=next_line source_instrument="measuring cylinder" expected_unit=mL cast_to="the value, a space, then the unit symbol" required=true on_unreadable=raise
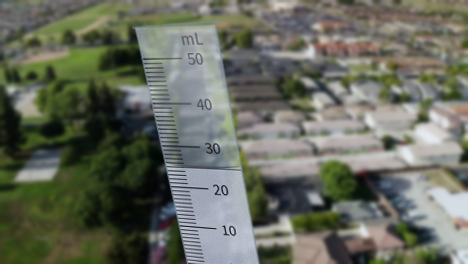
25 mL
